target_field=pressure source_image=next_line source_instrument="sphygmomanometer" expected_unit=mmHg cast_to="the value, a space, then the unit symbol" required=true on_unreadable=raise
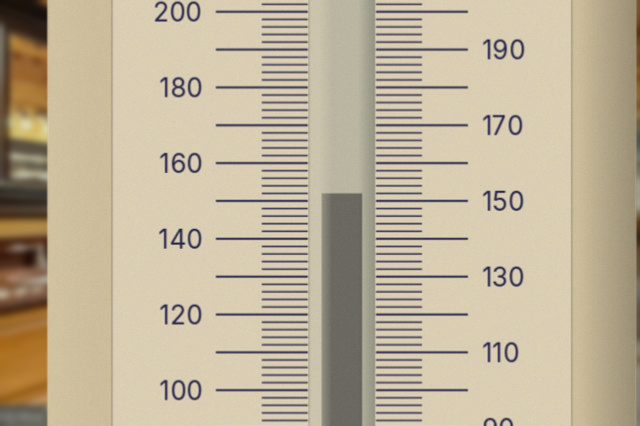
152 mmHg
